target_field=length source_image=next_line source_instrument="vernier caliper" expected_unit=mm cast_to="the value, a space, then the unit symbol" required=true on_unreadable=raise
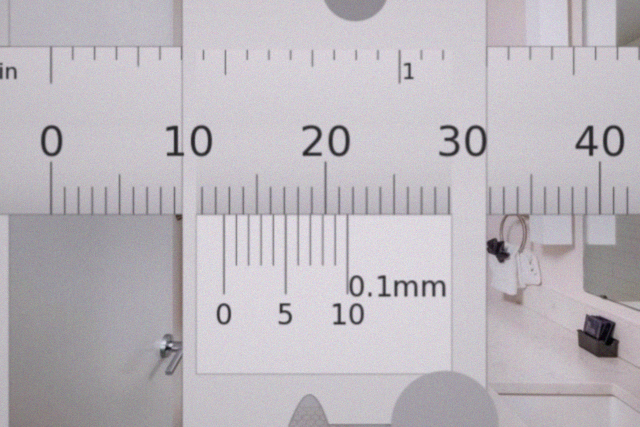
12.6 mm
